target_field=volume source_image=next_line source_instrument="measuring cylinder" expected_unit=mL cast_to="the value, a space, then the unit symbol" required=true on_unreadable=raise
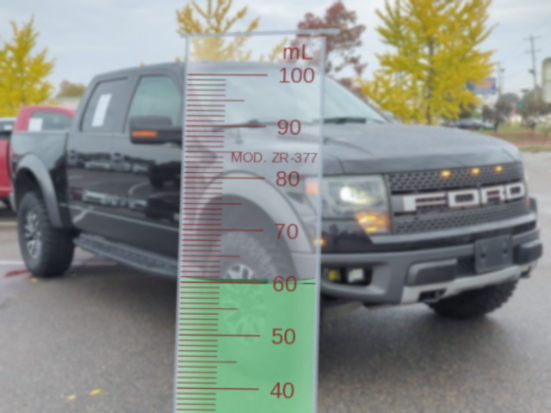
60 mL
